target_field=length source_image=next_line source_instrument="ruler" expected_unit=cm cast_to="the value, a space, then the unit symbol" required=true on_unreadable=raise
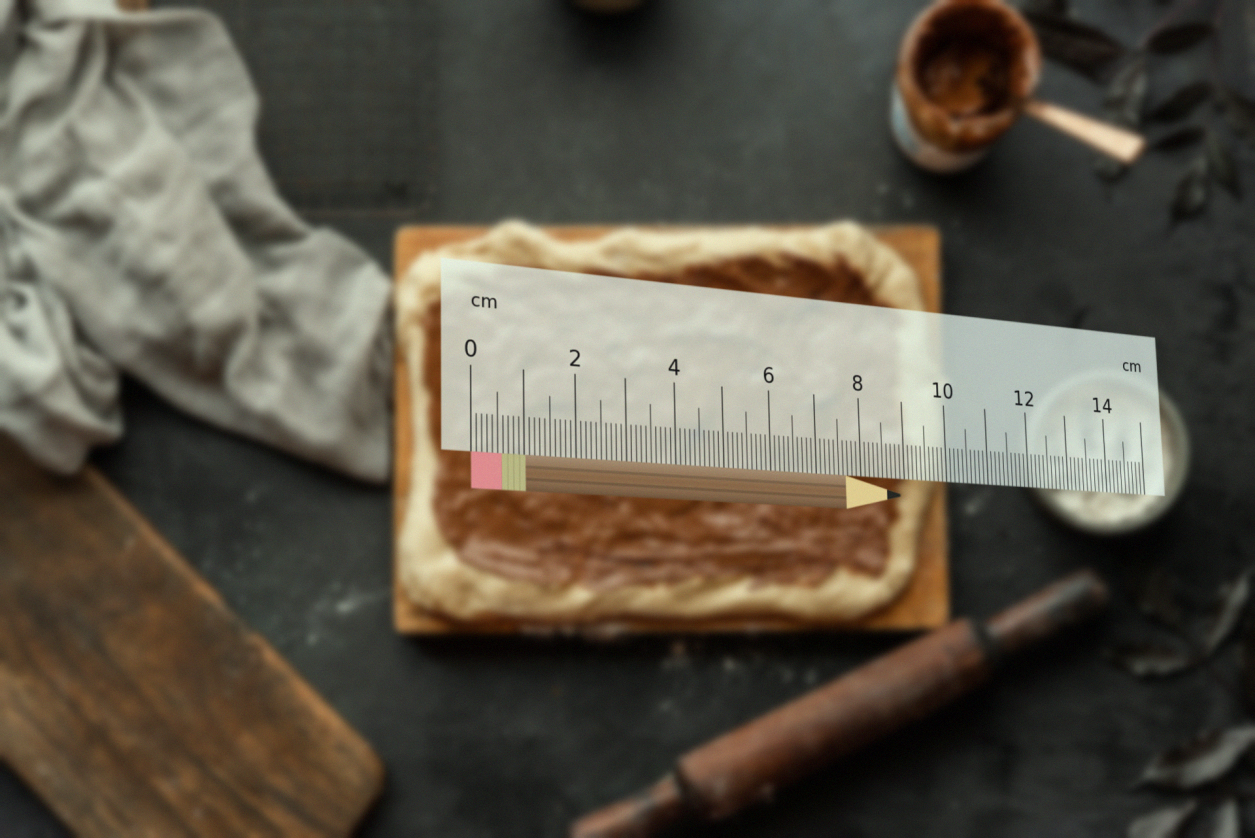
8.9 cm
